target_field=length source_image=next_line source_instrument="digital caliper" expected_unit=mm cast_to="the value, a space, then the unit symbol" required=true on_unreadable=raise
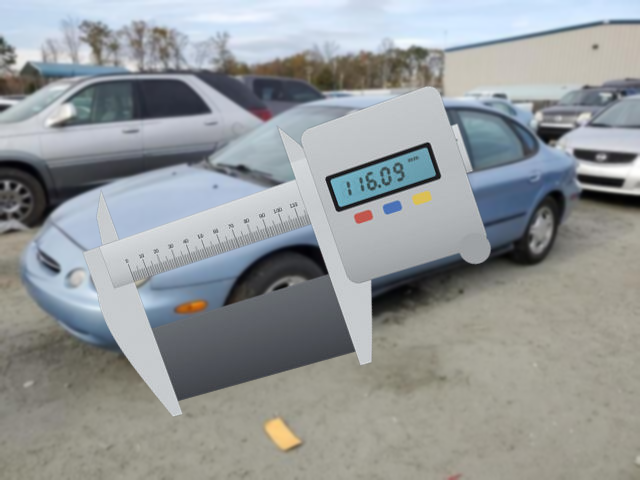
116.09 mm
